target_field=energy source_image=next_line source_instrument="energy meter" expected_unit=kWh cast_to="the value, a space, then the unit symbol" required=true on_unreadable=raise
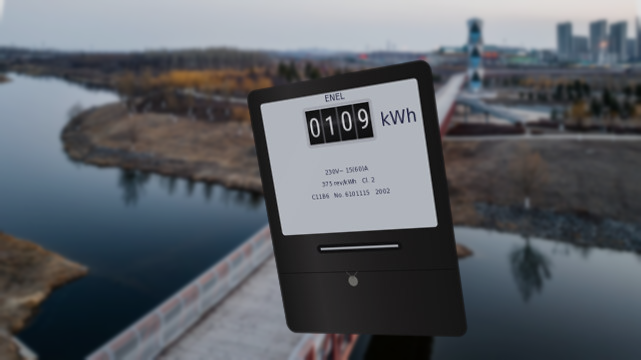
109 kWh
